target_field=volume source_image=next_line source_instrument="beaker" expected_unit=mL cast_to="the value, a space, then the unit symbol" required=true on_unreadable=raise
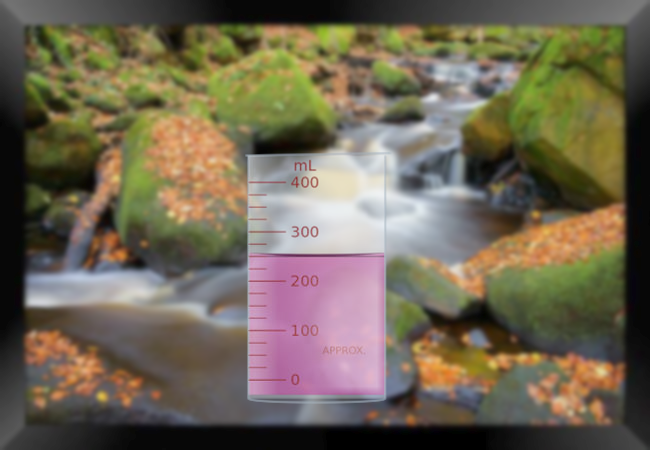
250 mL
